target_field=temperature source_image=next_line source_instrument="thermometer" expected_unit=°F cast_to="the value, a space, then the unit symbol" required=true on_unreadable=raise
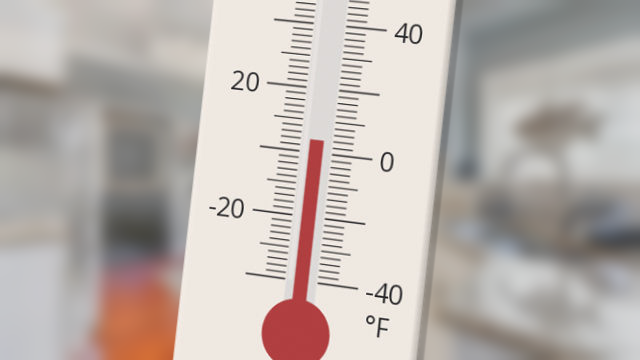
4 °F
